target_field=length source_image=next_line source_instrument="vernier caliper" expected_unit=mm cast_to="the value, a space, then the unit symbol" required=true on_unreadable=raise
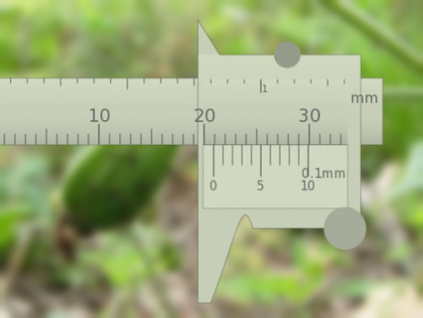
20.9 mm
